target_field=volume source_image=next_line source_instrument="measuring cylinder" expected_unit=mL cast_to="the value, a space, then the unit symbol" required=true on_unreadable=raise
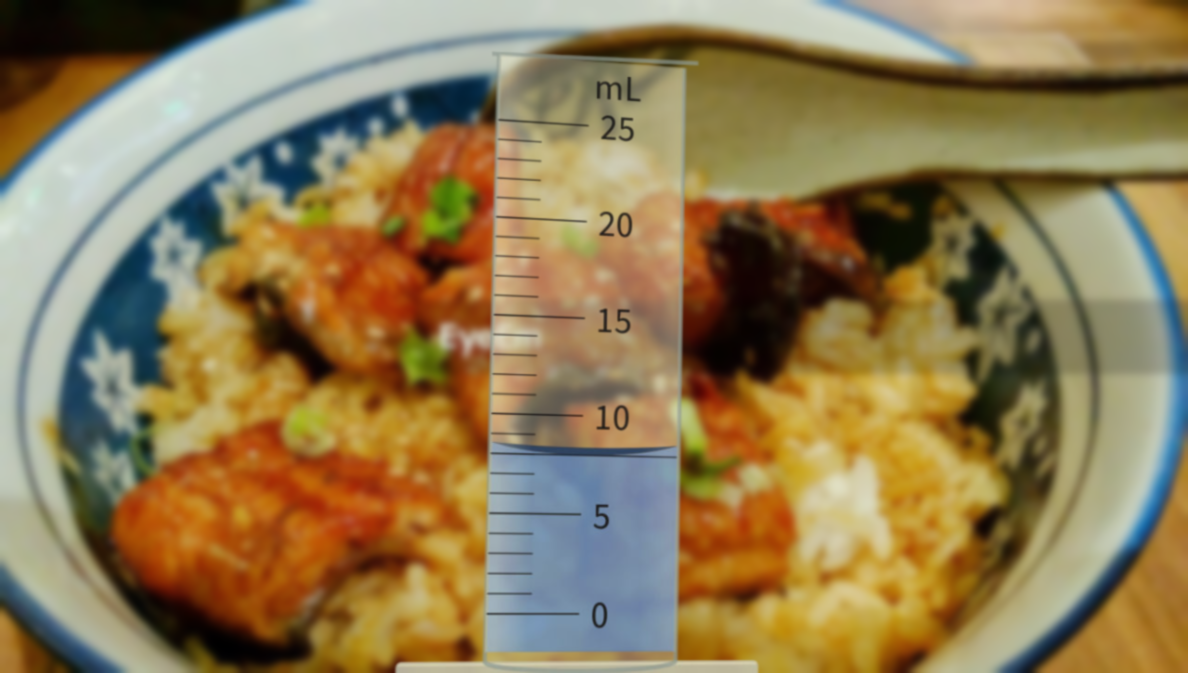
8 mL
